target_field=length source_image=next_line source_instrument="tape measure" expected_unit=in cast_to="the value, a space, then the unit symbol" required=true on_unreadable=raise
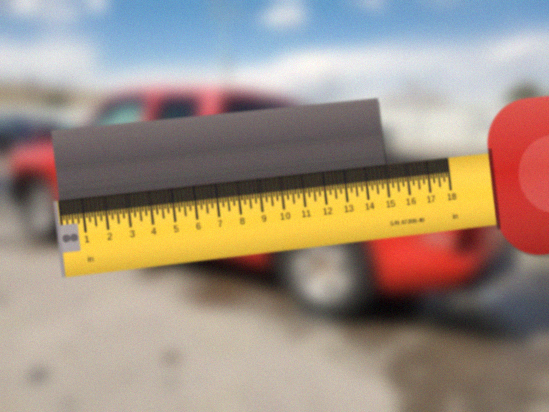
15 in
